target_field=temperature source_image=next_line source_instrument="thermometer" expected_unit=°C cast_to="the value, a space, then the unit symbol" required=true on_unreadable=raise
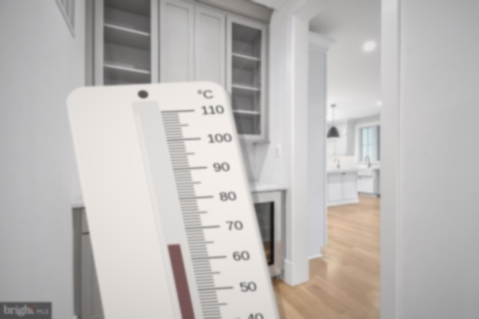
65 °C
